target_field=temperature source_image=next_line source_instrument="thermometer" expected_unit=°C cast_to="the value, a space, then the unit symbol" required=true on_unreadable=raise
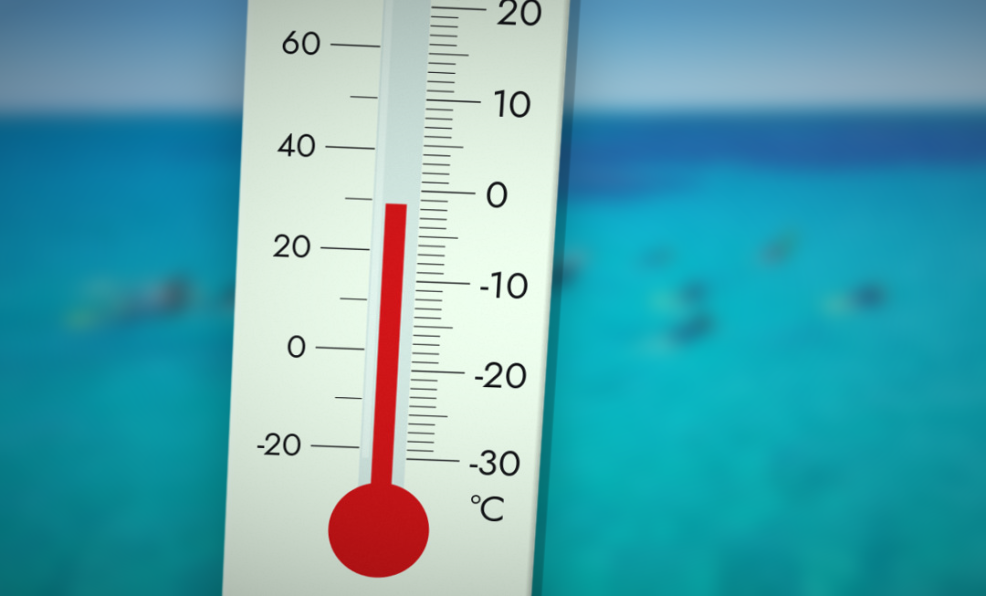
-1.5 °C
